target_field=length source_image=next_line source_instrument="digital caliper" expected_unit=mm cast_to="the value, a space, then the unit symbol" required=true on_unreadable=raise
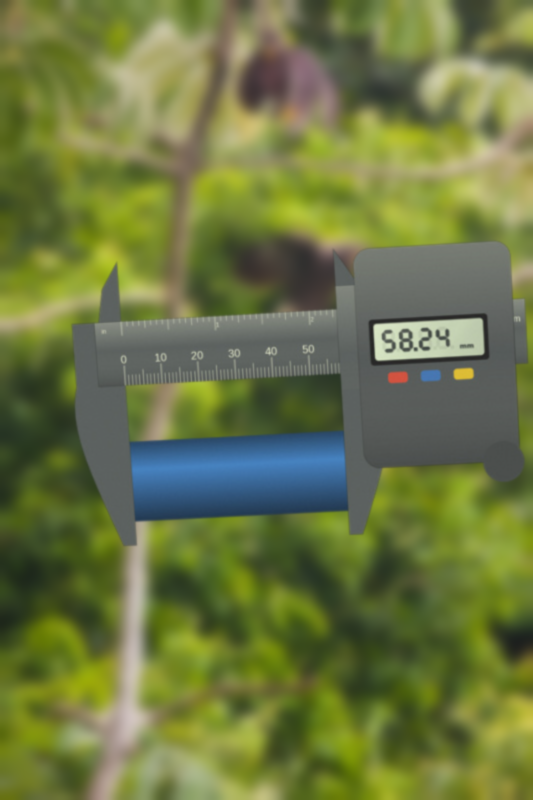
58.24 mm
